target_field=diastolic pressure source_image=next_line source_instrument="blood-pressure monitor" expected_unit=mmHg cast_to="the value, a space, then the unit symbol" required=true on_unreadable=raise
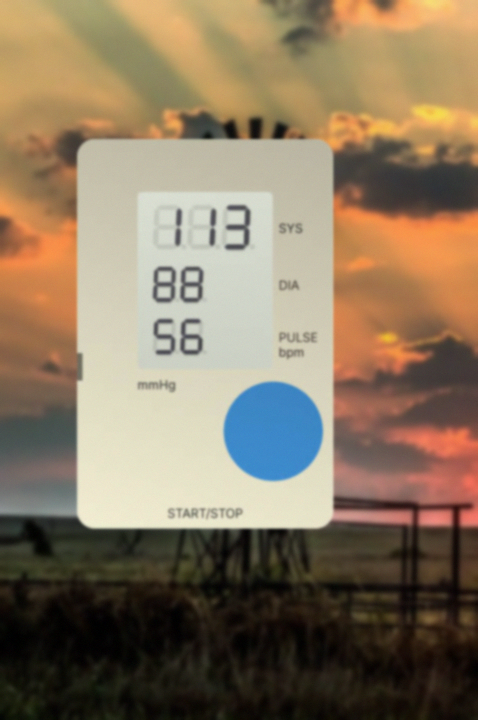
88 mmHg
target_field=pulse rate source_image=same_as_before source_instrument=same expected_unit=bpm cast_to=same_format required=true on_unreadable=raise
56 bpm
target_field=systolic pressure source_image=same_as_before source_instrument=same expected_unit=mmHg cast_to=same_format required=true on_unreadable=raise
113 mmHg
